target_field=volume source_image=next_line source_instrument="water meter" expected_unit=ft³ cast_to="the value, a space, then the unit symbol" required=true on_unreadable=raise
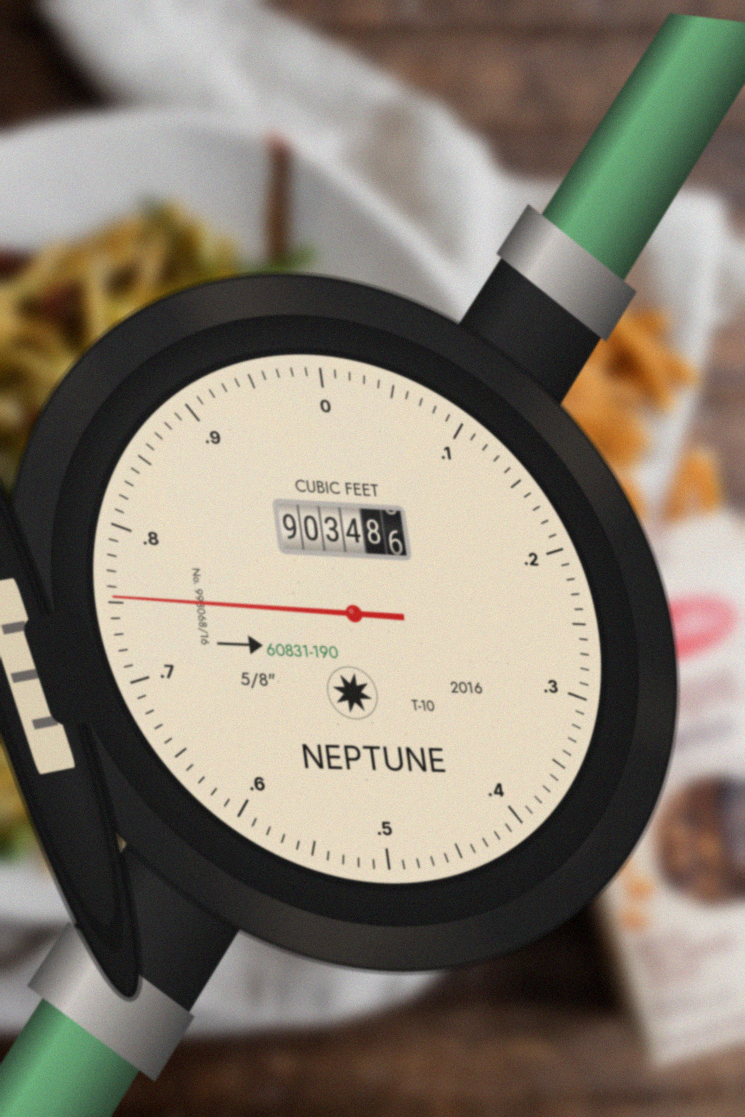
903485.75 ft³
